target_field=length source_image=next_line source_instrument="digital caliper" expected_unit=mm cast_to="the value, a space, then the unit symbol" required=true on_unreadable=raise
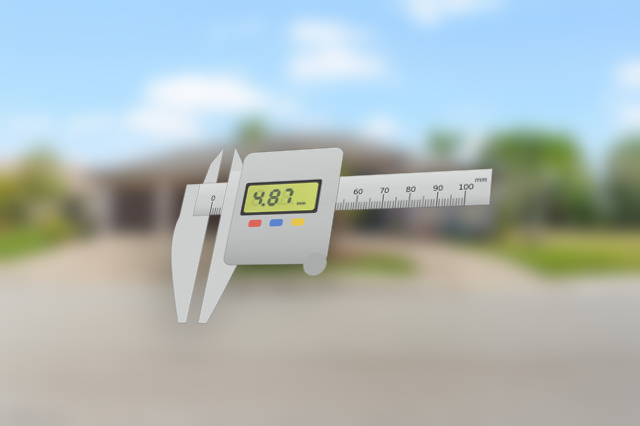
4.87 mm
